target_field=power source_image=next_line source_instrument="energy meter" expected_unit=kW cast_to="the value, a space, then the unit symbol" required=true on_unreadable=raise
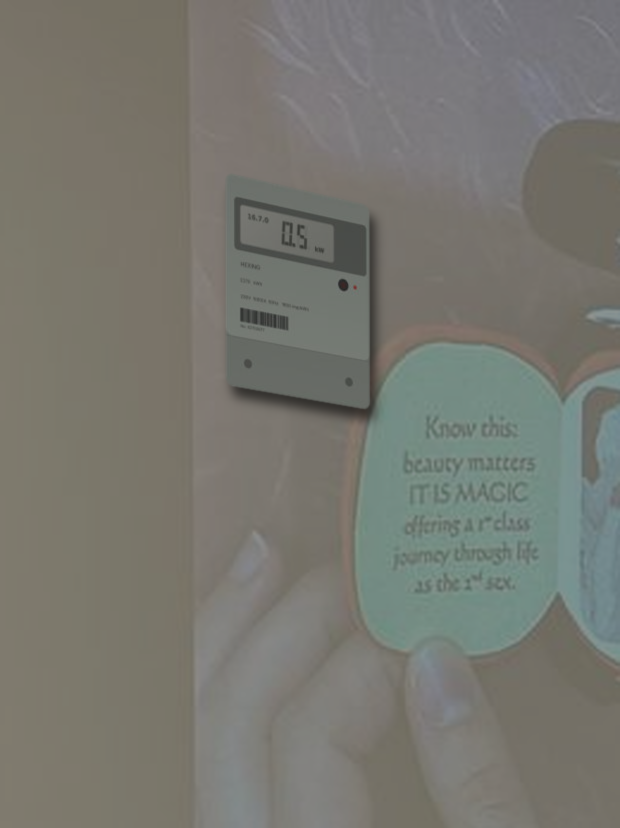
0.5 kW
